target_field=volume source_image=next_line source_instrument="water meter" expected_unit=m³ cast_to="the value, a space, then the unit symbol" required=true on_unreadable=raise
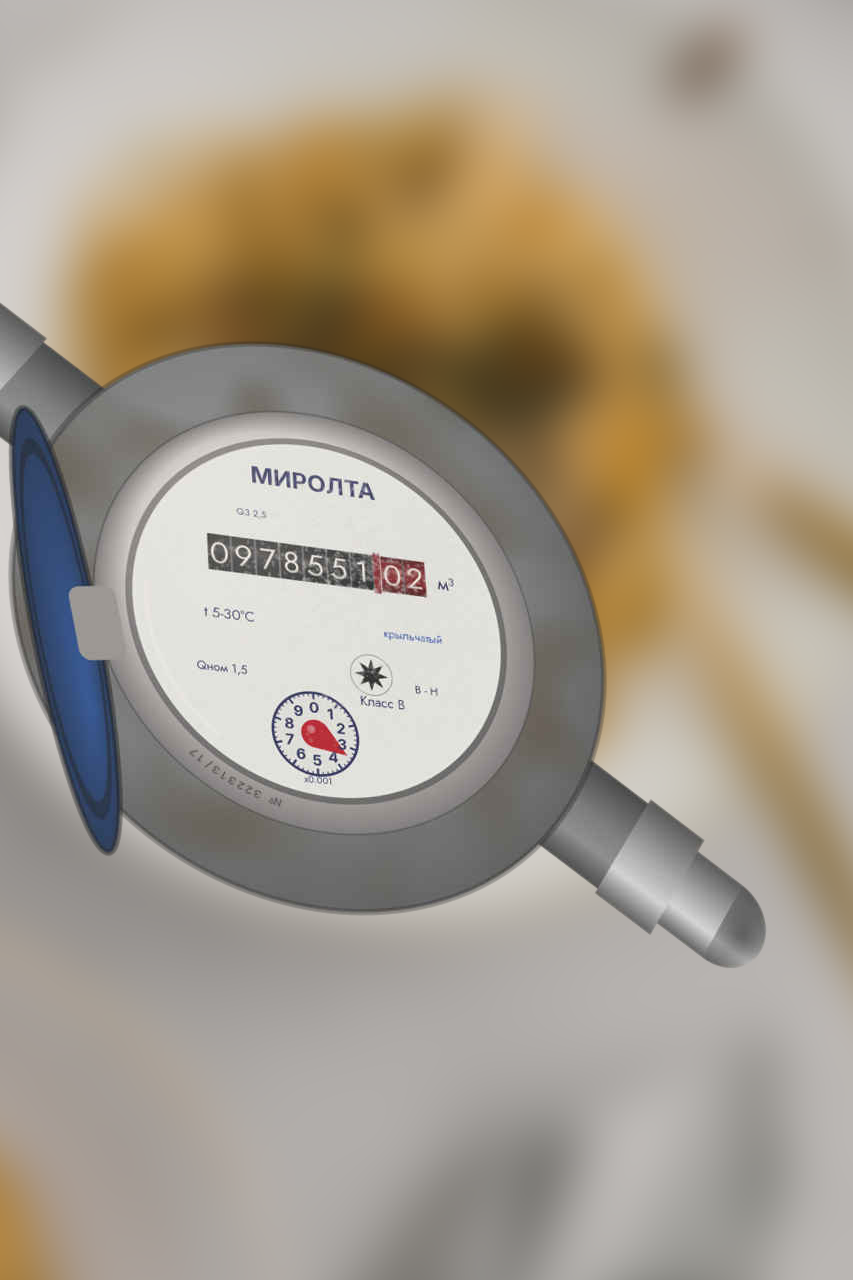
978551.023 m³
